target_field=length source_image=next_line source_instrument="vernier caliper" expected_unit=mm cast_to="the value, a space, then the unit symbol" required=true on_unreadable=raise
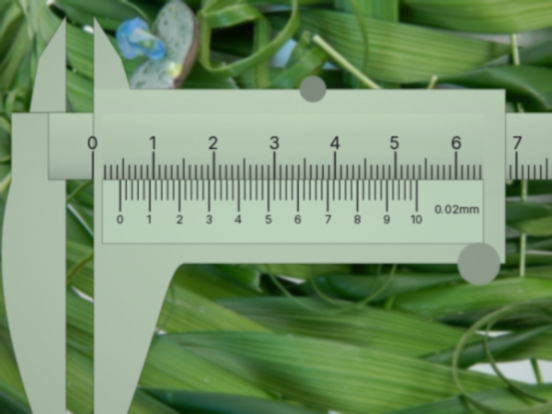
4.5 mm
